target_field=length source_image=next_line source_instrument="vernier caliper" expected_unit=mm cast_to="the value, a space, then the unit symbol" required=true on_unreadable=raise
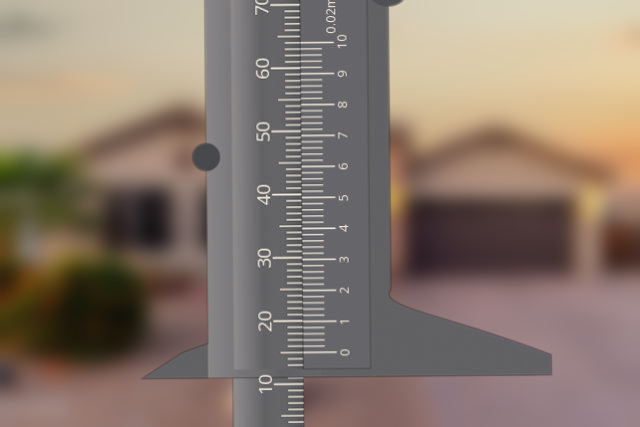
15.0 mm
